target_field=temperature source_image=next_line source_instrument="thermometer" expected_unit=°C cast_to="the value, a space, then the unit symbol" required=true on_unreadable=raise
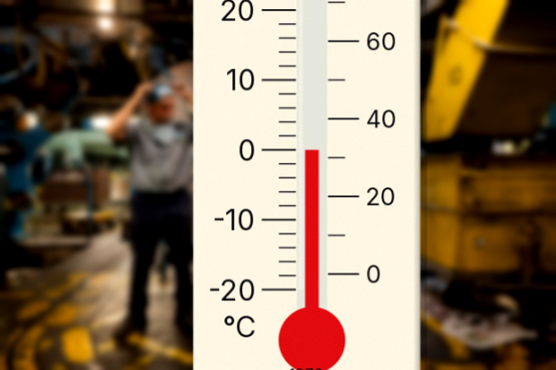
0 °C
